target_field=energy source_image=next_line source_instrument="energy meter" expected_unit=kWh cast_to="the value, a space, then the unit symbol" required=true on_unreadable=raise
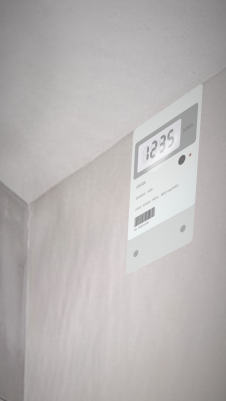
1235 kWh
